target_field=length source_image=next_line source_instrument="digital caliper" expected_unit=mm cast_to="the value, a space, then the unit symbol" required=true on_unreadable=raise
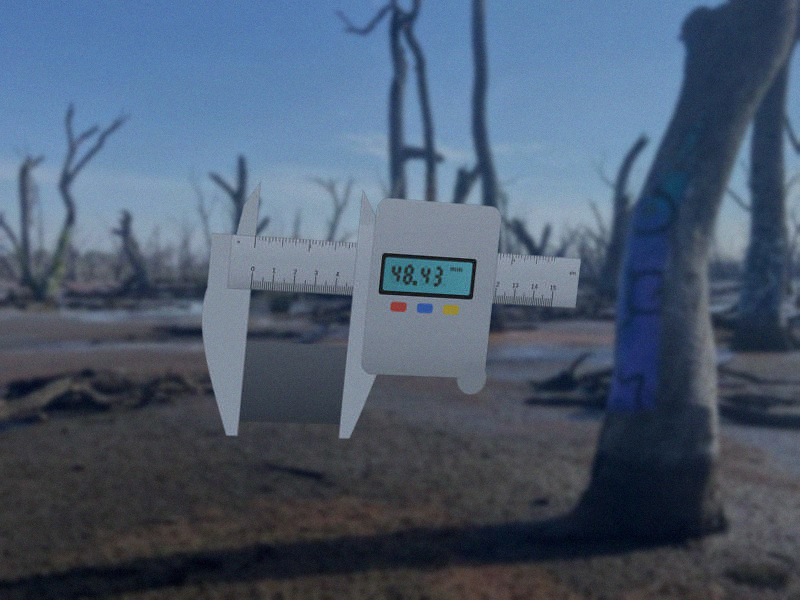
48.43 mm
